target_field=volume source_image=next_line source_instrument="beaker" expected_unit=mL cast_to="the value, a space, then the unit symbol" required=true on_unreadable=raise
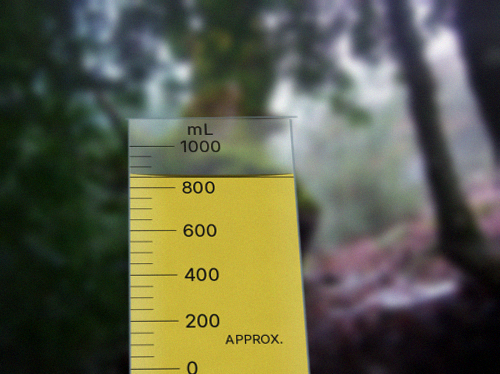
850 mL
